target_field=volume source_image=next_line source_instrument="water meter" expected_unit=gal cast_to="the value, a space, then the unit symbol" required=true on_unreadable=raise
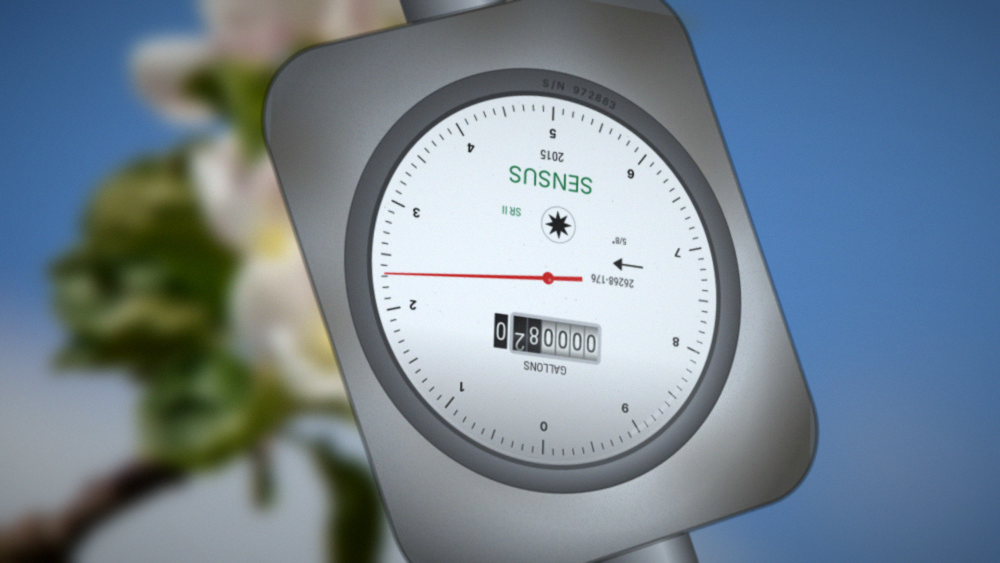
822.3 gal
